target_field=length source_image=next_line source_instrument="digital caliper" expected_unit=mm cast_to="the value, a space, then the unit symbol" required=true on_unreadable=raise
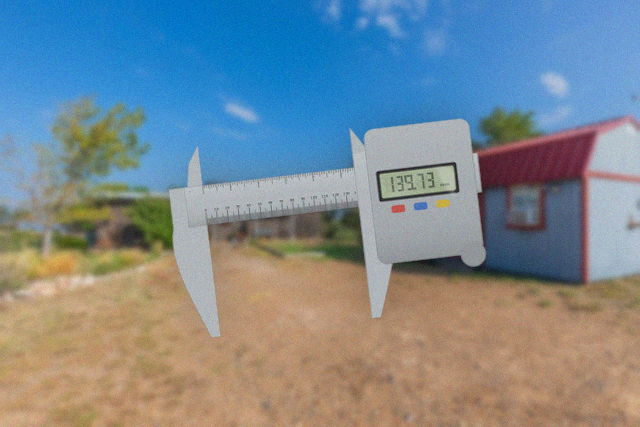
139.73 mm
